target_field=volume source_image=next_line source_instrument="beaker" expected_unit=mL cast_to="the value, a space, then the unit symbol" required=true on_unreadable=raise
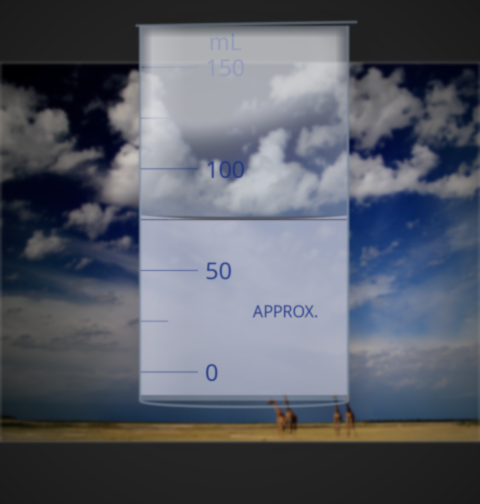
75 mL
